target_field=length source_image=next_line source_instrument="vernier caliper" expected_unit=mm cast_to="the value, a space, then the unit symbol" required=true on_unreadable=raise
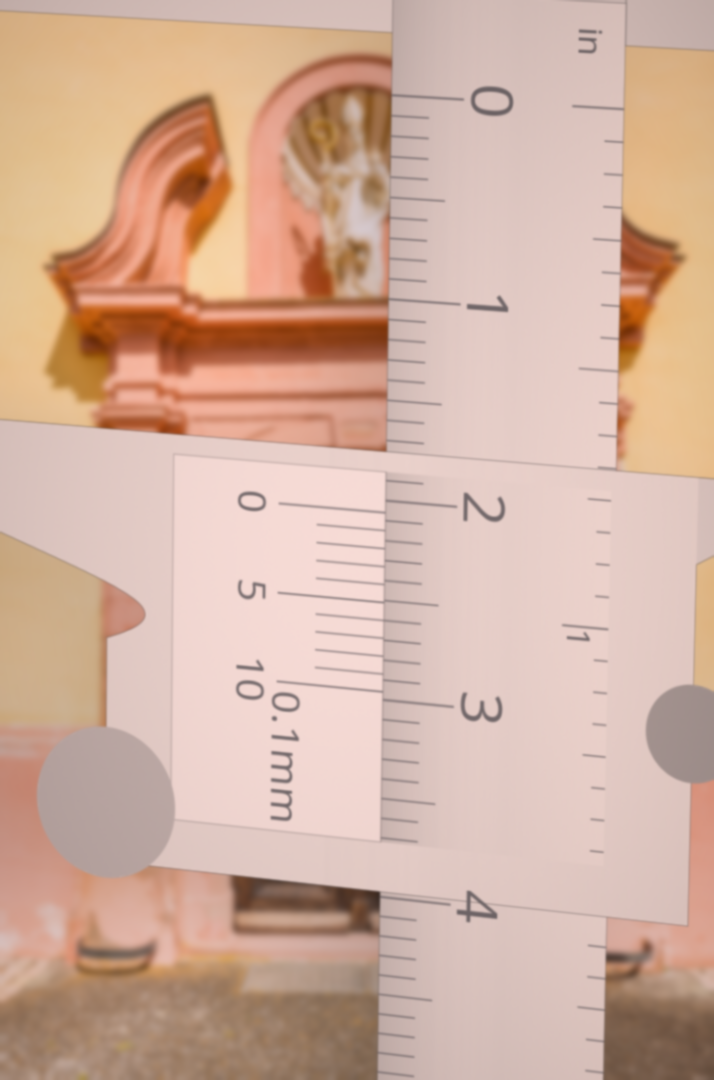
20.6 mm
